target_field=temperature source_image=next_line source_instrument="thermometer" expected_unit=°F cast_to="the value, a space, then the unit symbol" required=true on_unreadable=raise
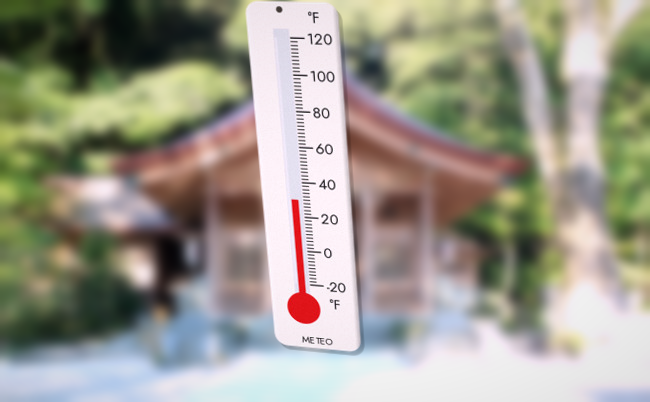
30 °F
